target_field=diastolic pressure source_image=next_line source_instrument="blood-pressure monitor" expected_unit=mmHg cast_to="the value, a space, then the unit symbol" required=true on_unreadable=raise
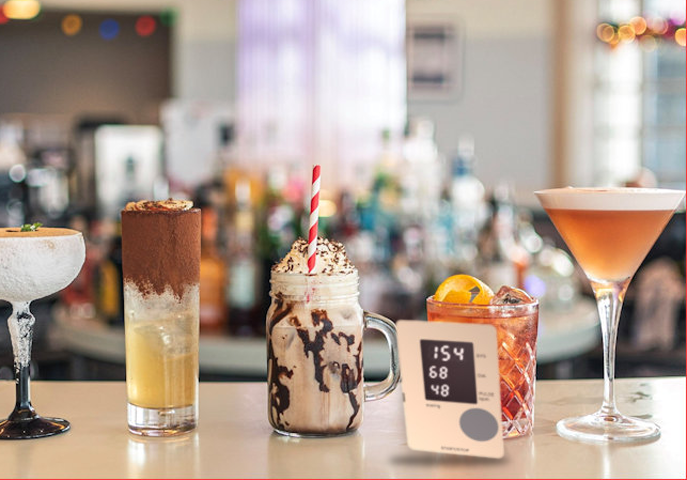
68 mmHg
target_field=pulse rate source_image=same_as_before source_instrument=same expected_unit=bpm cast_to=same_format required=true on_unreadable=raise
48 bpm
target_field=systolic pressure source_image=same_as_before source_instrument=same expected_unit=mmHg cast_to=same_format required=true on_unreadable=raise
154 mmHg
